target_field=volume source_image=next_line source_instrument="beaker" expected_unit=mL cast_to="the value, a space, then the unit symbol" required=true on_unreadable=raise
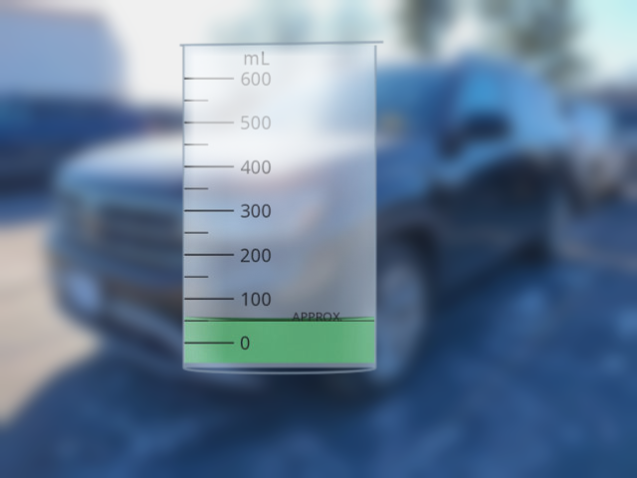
50 mL
